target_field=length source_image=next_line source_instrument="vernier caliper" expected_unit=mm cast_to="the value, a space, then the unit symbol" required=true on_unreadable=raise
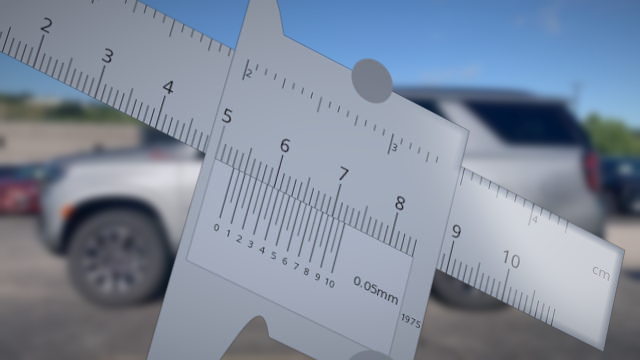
53.2 mm
